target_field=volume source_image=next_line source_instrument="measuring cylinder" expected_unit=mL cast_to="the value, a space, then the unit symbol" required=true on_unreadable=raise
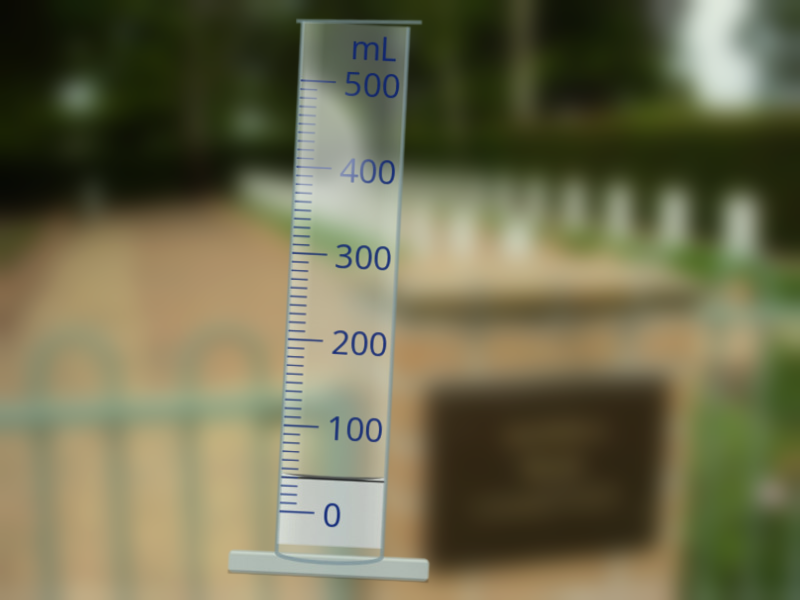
40 mL
